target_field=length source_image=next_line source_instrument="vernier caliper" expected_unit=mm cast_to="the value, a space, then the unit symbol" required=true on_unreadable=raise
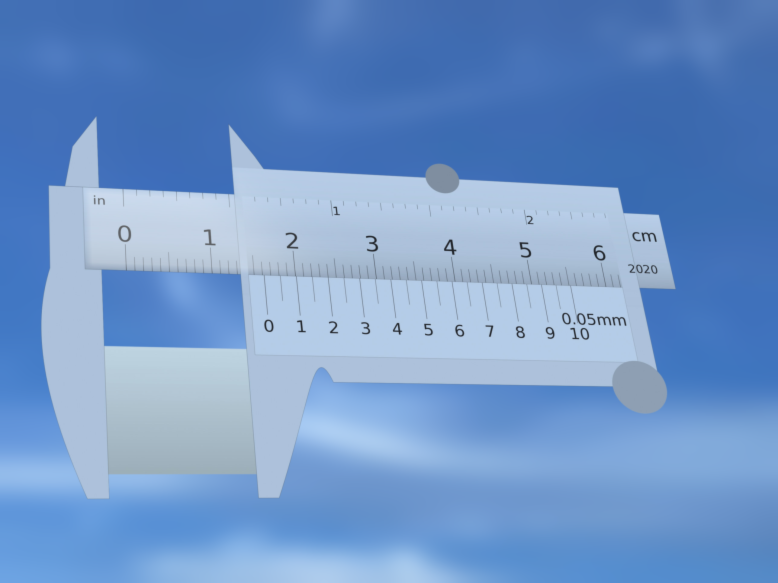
16.2 mm
